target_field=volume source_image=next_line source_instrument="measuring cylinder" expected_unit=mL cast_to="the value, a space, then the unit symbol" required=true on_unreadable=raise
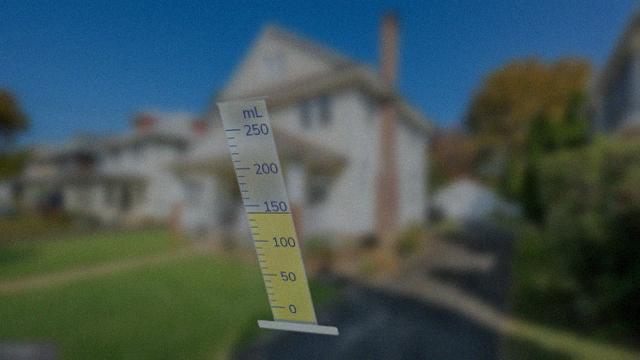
140 mL
